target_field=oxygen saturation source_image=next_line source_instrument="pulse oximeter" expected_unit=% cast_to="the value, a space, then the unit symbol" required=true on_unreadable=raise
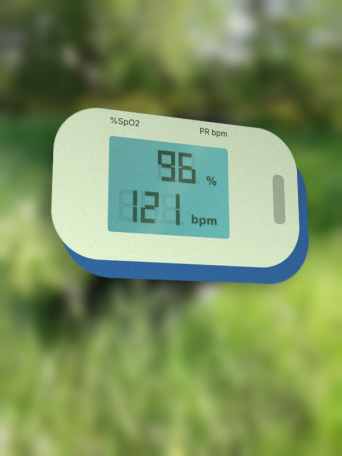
96 %
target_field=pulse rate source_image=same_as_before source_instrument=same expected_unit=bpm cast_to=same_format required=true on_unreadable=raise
121 bpm
